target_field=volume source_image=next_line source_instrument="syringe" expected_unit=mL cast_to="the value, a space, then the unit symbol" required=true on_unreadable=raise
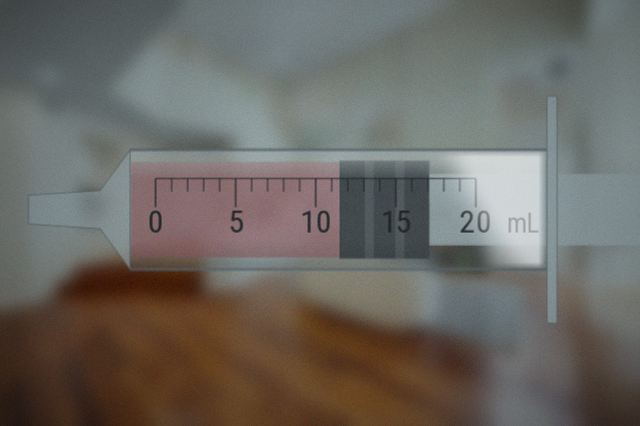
11.5 mL
